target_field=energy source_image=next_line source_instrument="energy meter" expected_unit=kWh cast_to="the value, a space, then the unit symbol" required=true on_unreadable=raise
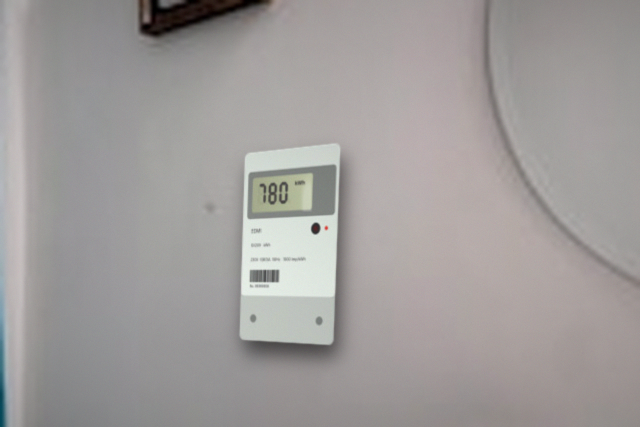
780 kWh
